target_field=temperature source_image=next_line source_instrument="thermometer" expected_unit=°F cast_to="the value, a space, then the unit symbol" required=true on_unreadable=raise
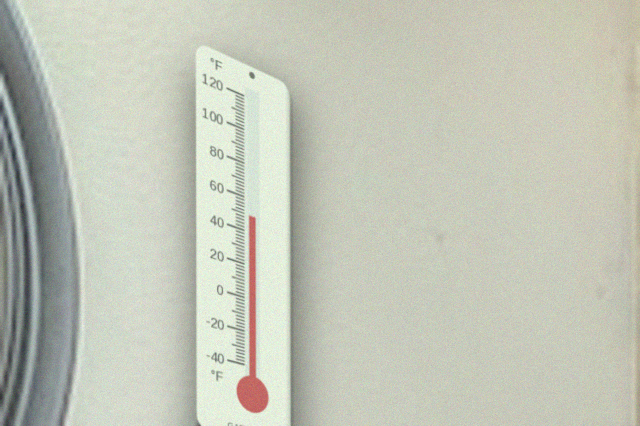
50 °F
